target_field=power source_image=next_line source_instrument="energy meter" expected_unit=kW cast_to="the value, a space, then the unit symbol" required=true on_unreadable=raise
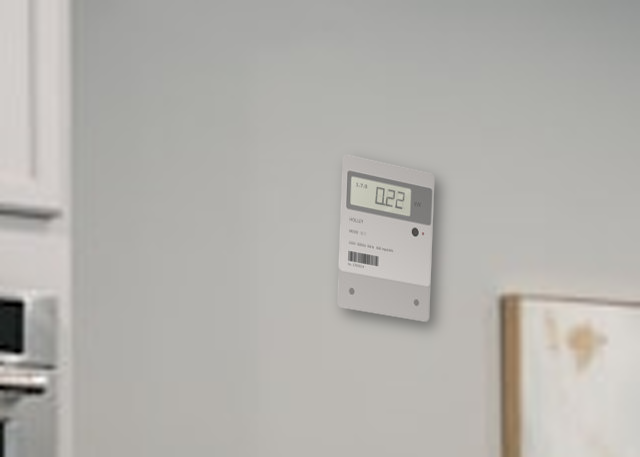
0.22 kW
